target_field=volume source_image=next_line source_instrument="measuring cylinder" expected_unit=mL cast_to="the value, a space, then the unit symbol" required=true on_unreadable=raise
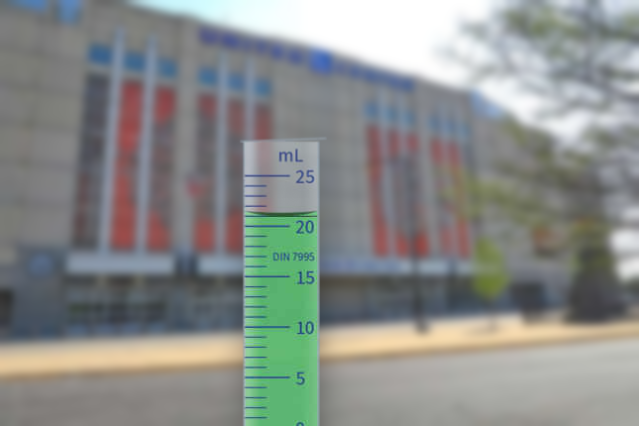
21 mL
